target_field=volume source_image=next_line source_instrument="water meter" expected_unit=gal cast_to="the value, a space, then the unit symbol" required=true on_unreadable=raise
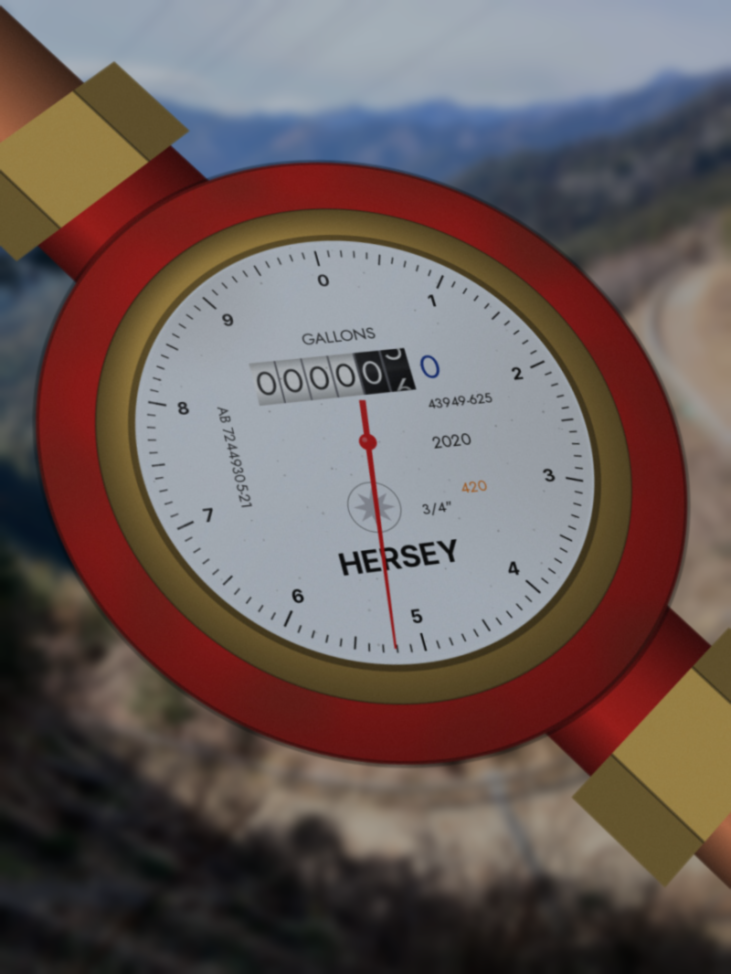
55.2 gal
